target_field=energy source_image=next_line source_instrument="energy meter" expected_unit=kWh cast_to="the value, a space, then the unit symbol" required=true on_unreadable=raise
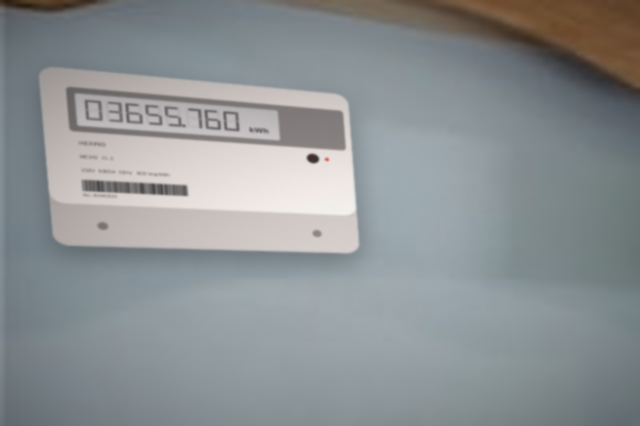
3655.760 kWh
